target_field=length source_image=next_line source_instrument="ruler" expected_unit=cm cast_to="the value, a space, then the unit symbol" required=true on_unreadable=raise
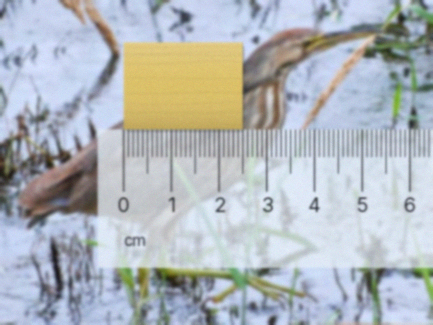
2.5 cm
